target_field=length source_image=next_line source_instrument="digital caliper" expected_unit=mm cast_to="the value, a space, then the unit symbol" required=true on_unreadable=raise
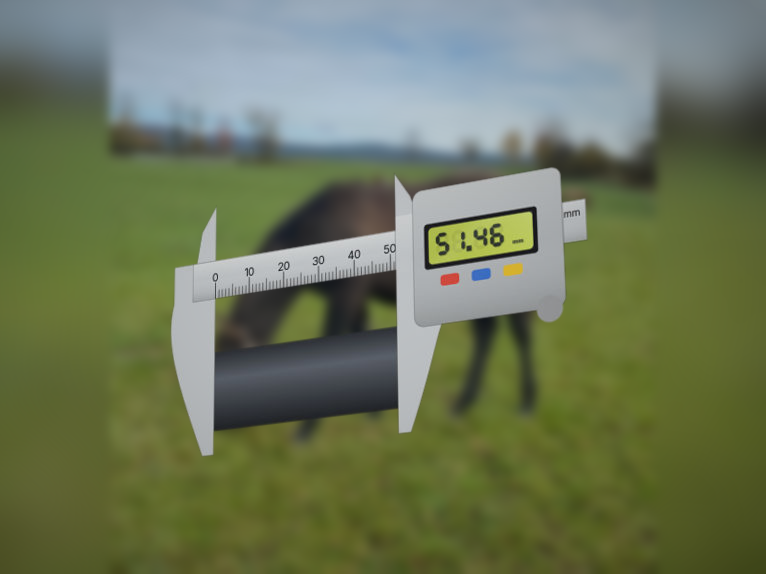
51.46 mm
